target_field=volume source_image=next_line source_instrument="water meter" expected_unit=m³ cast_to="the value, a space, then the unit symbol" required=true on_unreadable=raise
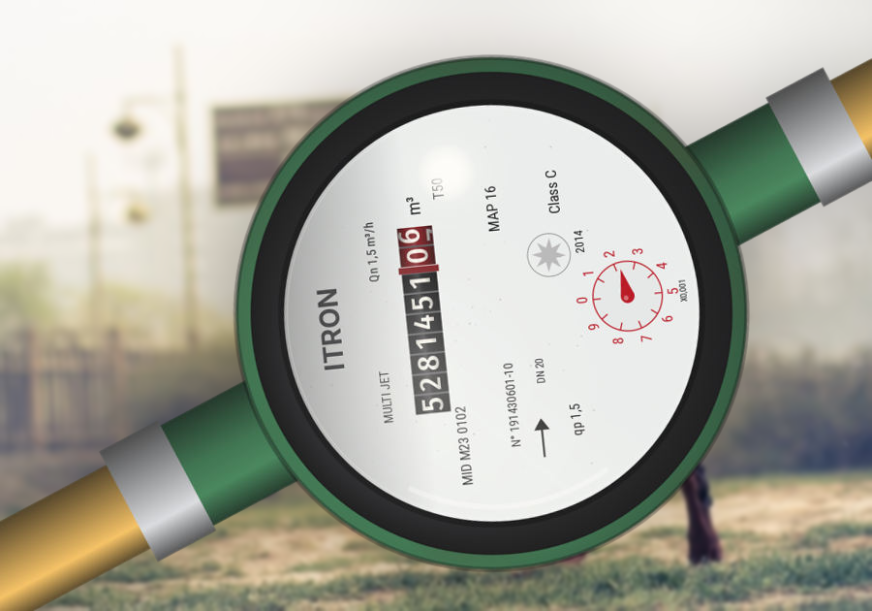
5281451.062 m³
